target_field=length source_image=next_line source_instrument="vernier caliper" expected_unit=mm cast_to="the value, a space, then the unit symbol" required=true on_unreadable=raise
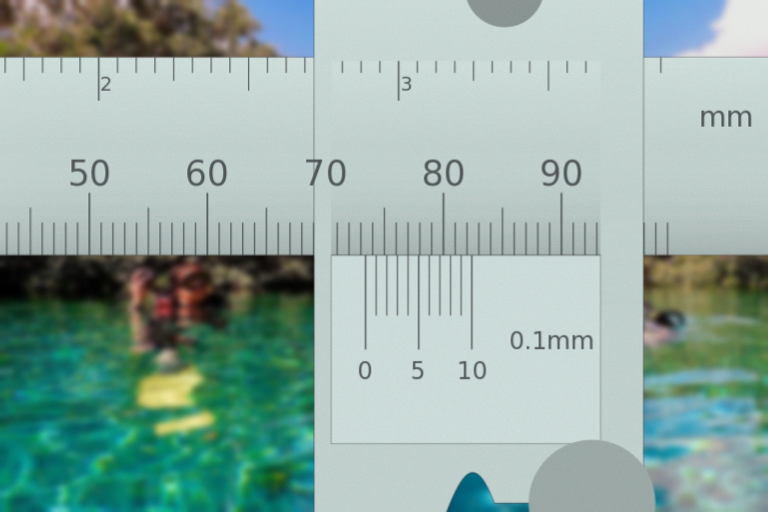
73.4 mm
